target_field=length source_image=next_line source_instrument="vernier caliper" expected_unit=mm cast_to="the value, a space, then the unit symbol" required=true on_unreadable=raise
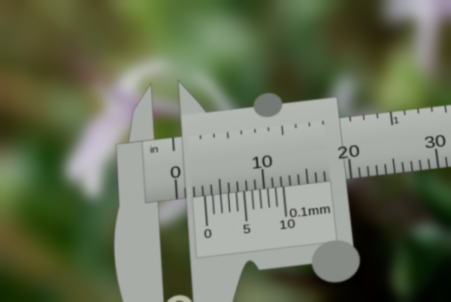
3.2 mm
